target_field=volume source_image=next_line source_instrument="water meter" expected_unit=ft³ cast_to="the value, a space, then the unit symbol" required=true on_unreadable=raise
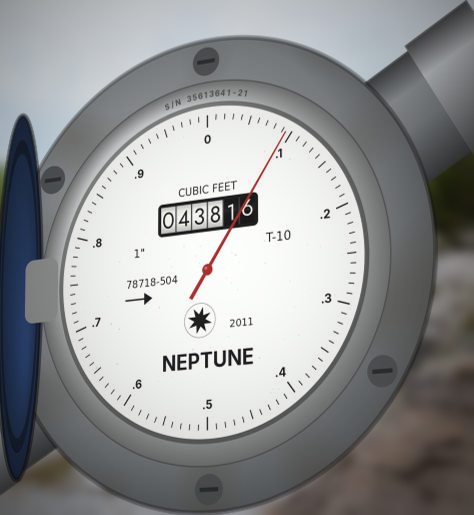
43816.09 ft³
